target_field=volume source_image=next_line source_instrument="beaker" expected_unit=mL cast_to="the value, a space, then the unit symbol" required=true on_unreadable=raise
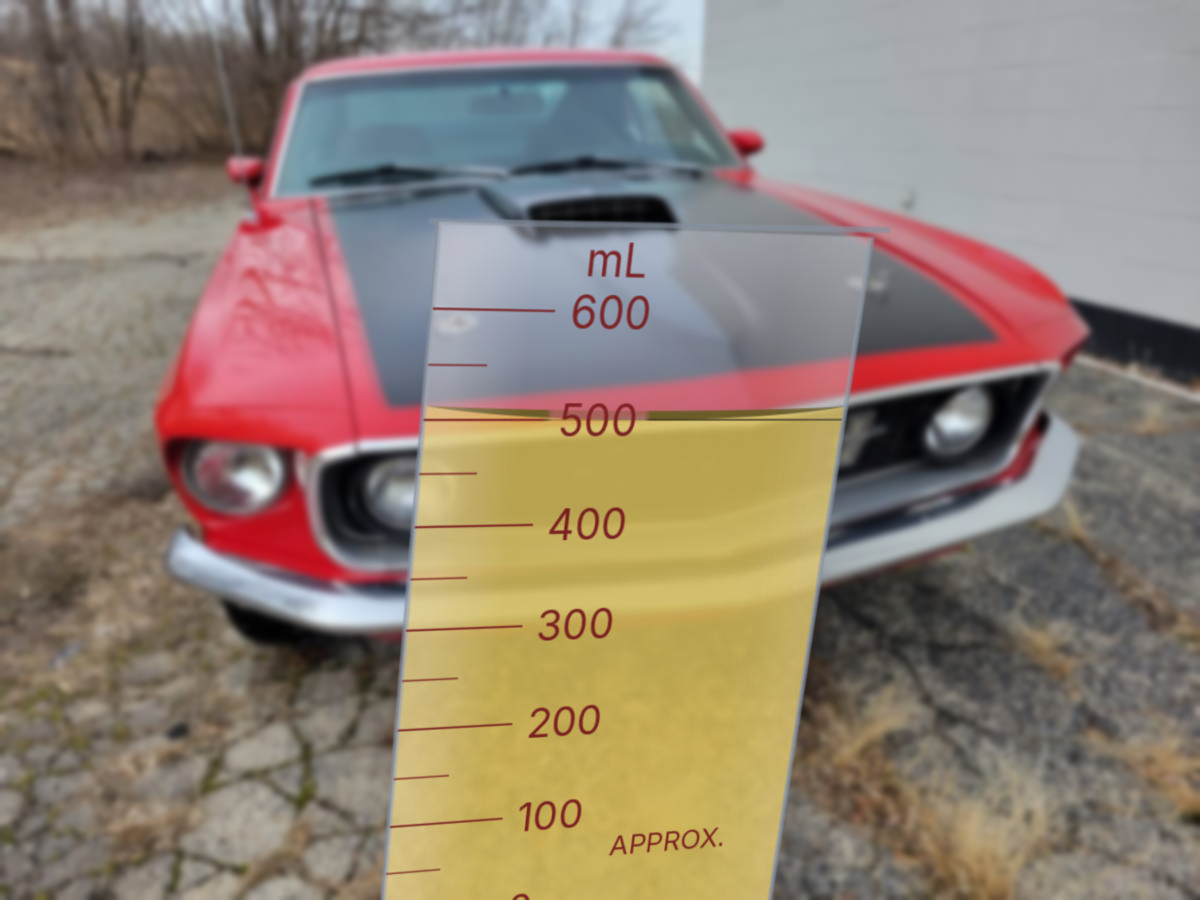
500 mL
